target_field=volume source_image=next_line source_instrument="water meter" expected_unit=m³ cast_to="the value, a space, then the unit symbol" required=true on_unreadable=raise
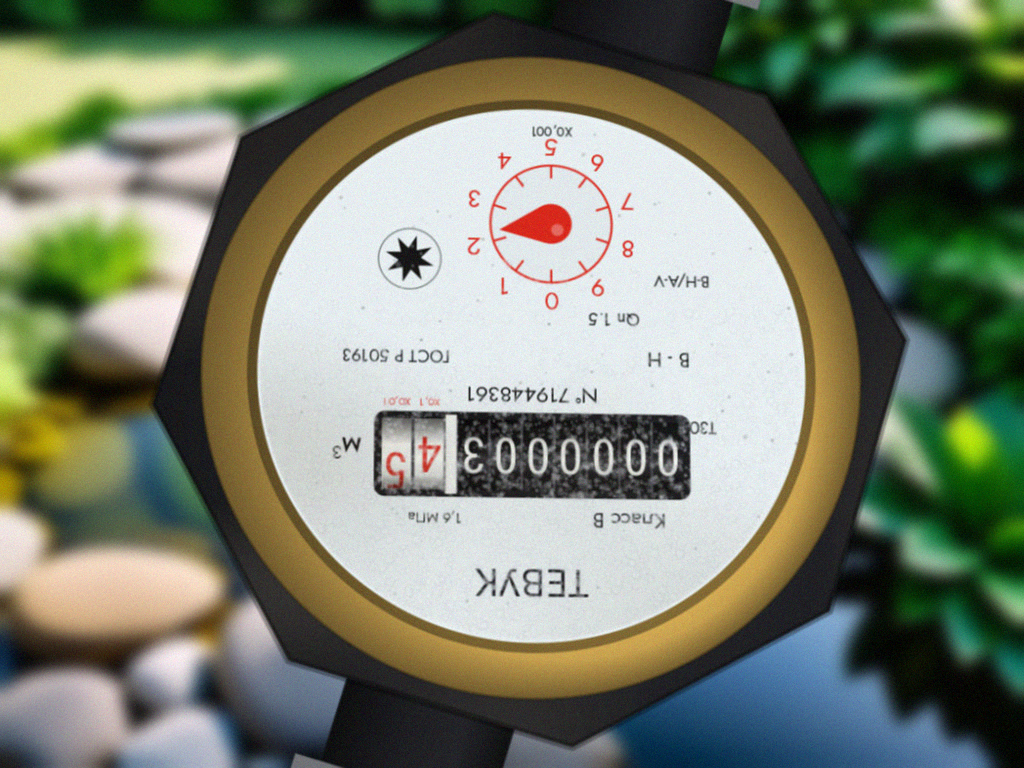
3.452 m³
